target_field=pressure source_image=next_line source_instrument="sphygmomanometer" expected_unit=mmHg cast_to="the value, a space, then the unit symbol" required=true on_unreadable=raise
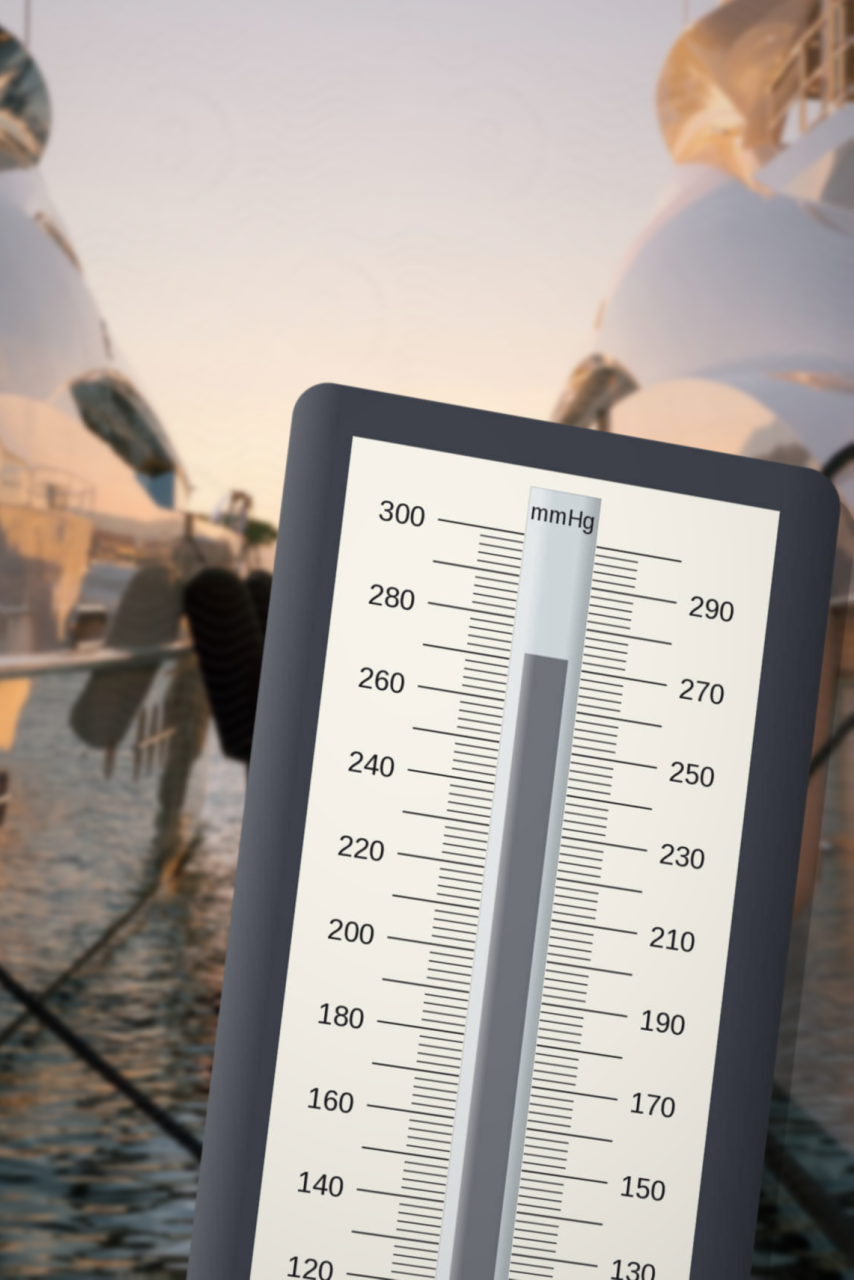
272 mmHg
